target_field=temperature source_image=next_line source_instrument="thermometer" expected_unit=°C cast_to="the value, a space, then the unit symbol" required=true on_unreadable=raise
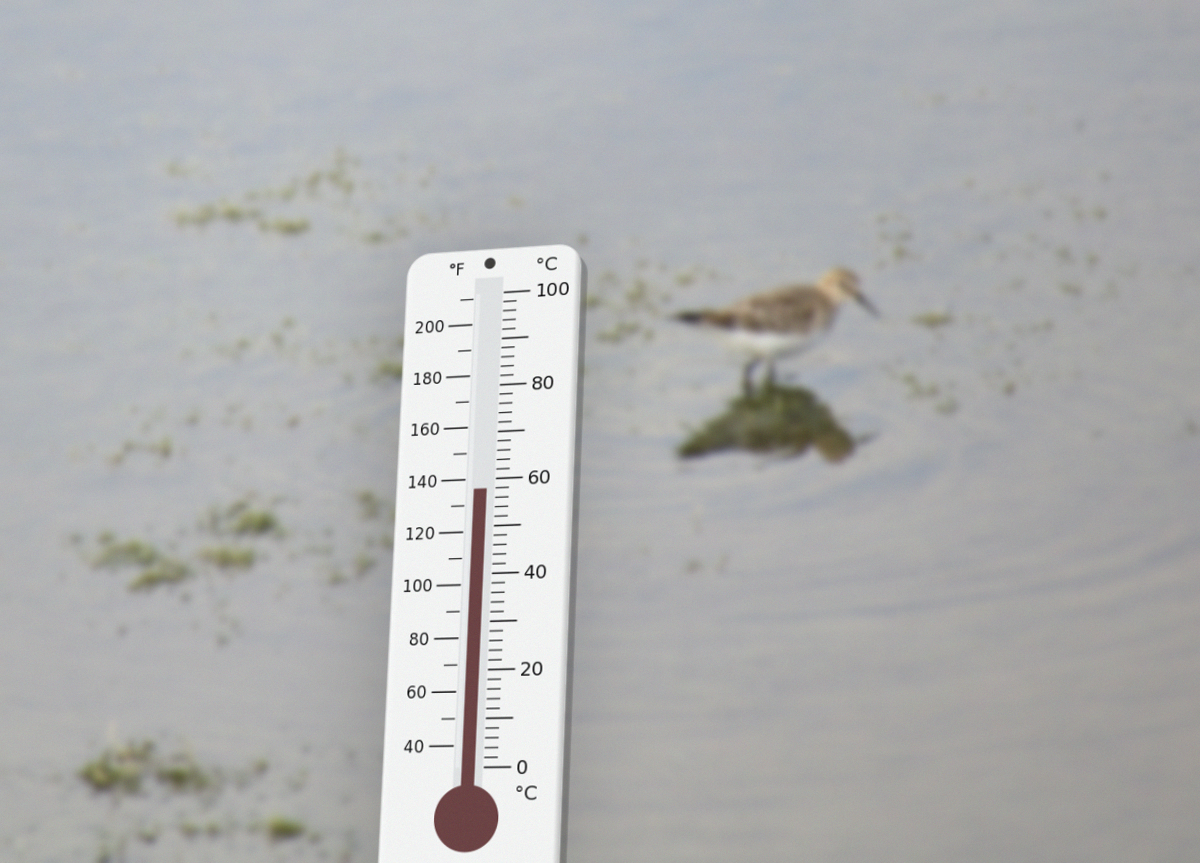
58 °C
